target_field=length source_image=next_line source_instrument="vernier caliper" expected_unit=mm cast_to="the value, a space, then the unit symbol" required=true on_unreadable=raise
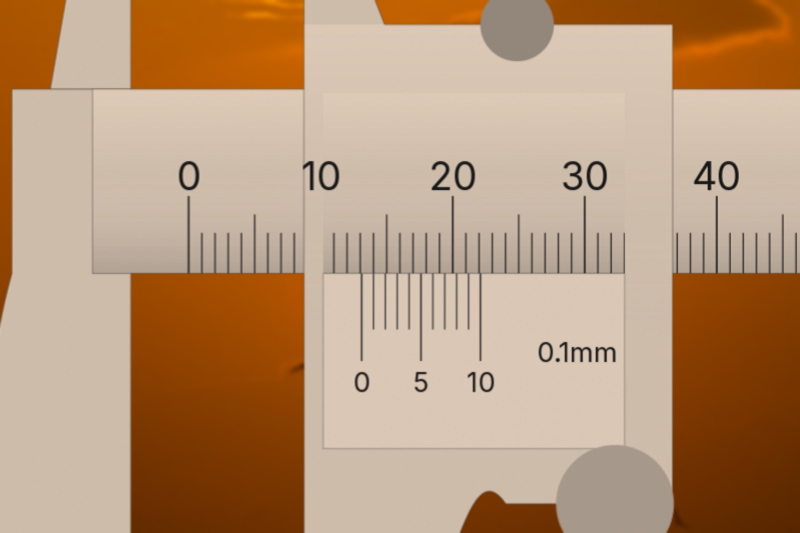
13.1 mm
